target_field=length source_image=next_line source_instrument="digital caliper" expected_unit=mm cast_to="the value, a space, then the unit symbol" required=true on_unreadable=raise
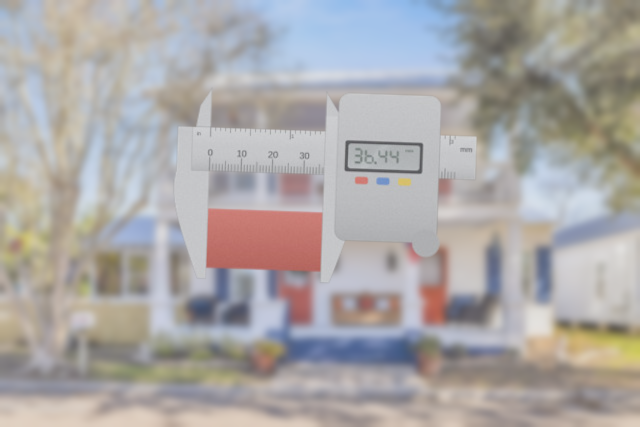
36.44 mm
